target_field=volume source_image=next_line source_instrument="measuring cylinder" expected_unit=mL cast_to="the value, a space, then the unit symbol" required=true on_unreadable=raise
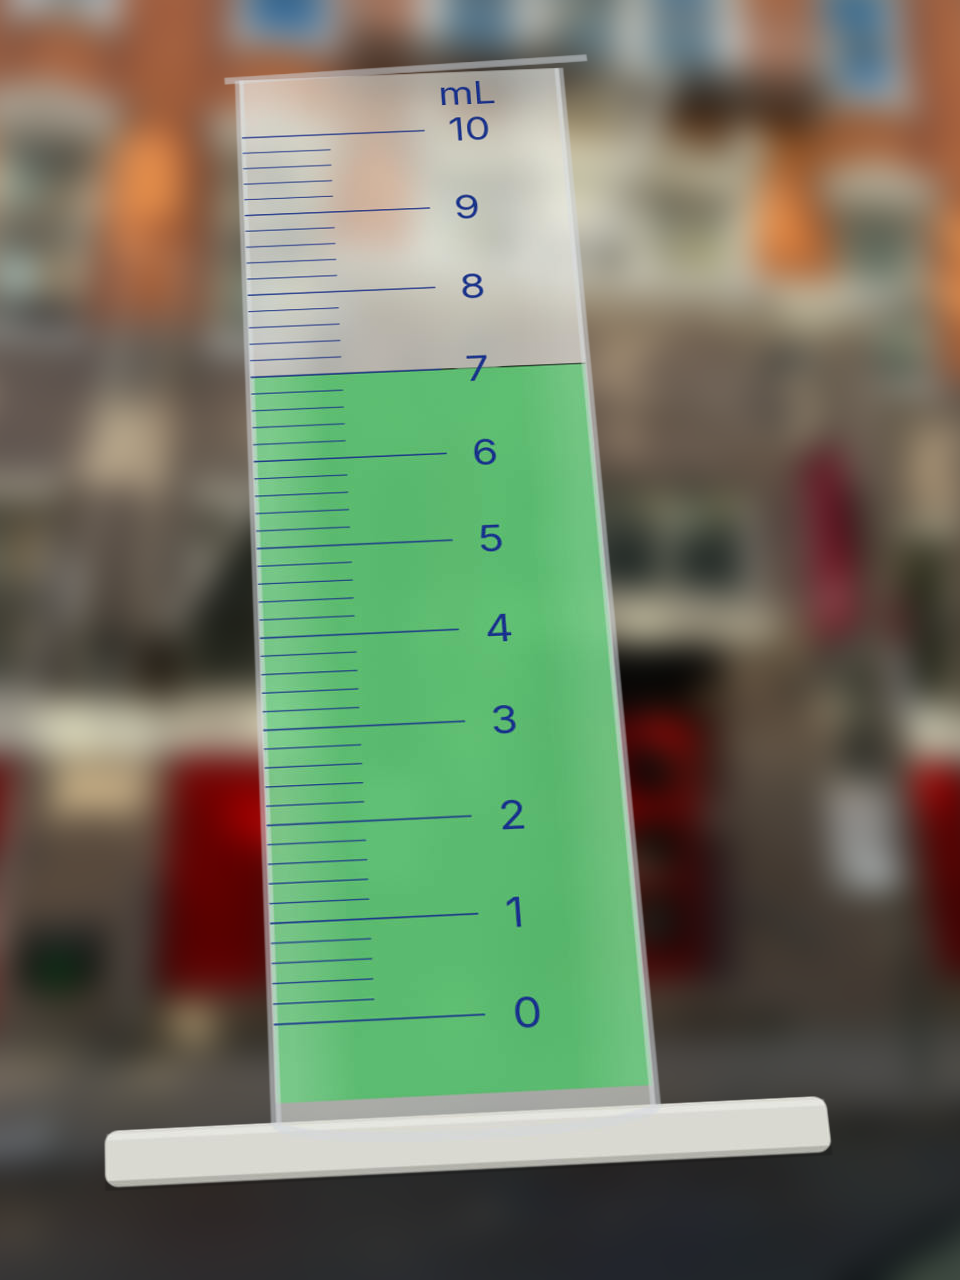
7 mL
